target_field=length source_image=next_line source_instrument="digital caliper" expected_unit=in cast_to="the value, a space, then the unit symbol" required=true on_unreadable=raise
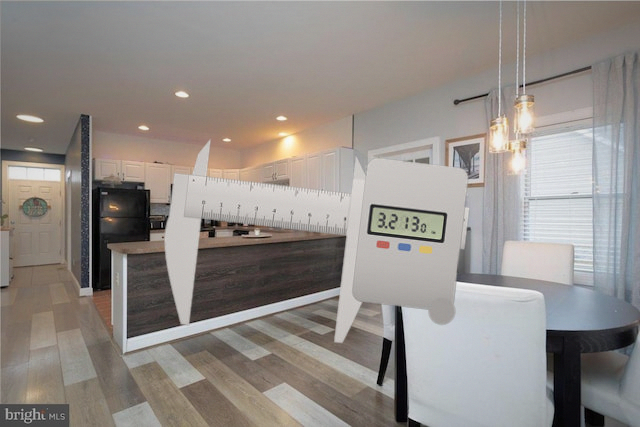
3.2130 in
